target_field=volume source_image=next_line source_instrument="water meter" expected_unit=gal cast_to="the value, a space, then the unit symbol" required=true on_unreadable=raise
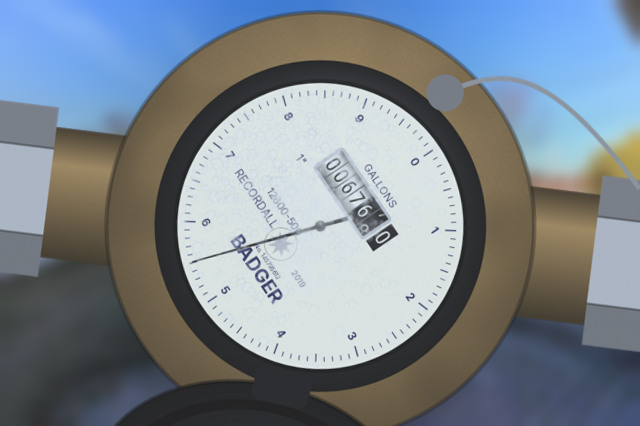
67675.5 gal
